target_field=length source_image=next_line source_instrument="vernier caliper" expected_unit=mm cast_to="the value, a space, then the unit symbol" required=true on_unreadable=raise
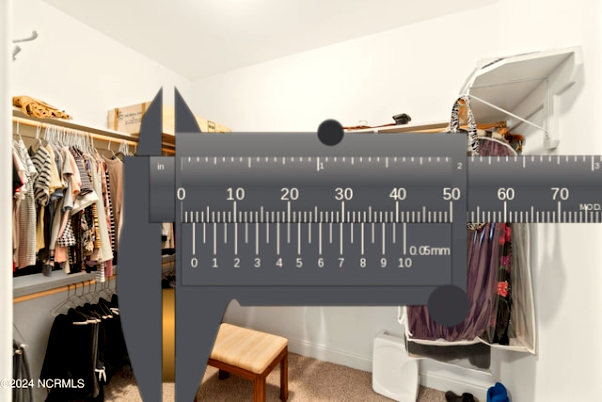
2.4 mm
